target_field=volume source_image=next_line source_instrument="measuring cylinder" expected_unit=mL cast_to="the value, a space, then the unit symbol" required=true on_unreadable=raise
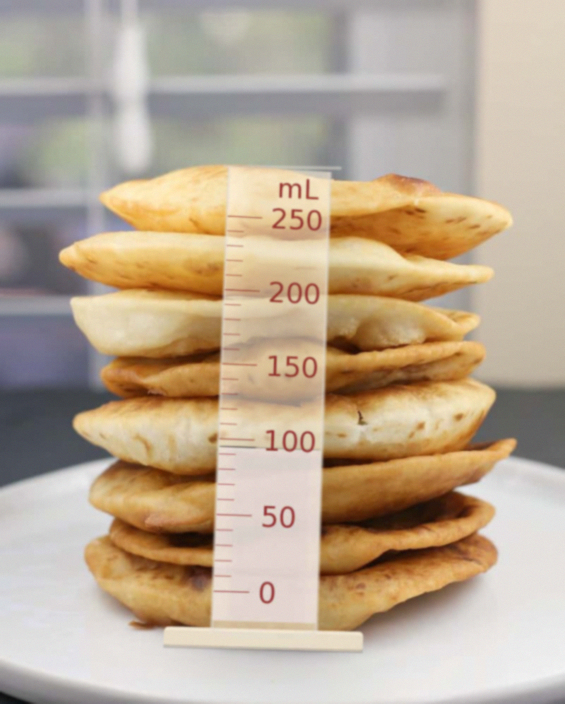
95 mL
